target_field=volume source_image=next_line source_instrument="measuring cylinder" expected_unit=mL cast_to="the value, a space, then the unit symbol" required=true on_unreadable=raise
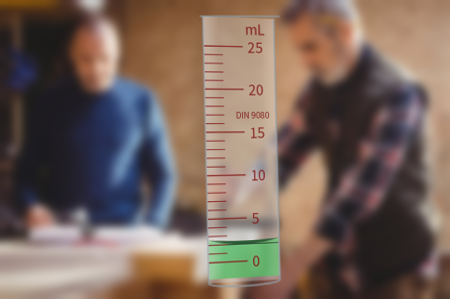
2 mL
